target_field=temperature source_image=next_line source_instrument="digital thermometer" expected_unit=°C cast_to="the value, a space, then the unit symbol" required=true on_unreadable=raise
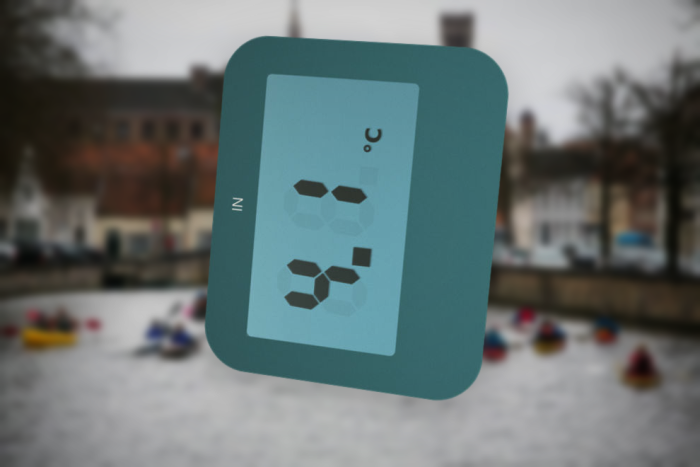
4.1 °C
